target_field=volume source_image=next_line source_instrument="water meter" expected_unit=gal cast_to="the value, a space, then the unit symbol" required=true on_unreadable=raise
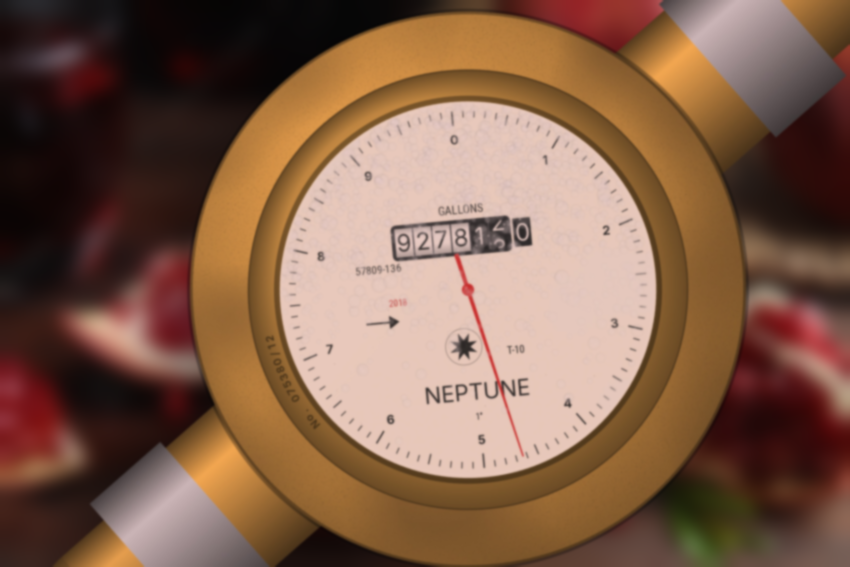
9278124.6 gal
